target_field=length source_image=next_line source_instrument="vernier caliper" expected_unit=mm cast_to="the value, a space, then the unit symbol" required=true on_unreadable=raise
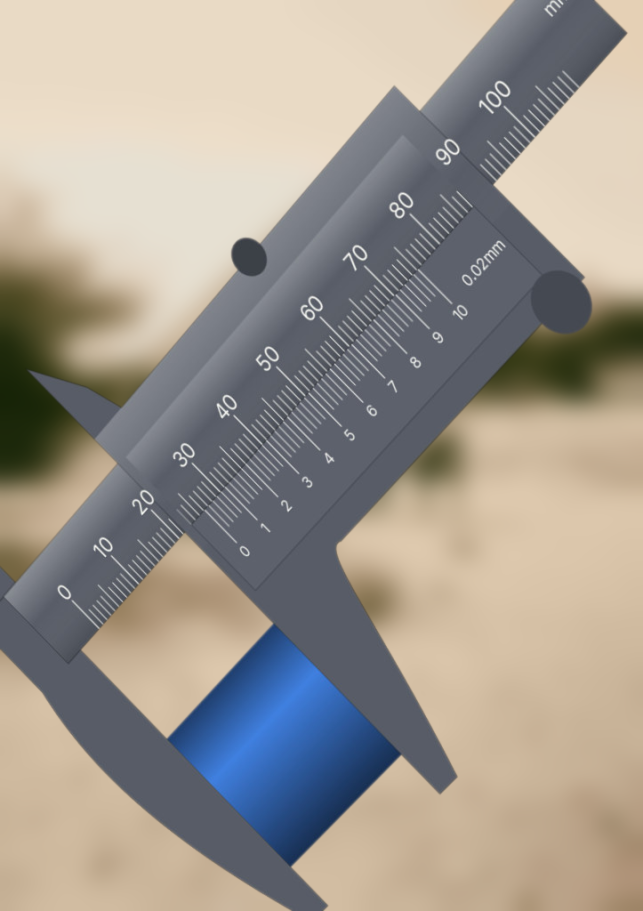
26.2 mm
